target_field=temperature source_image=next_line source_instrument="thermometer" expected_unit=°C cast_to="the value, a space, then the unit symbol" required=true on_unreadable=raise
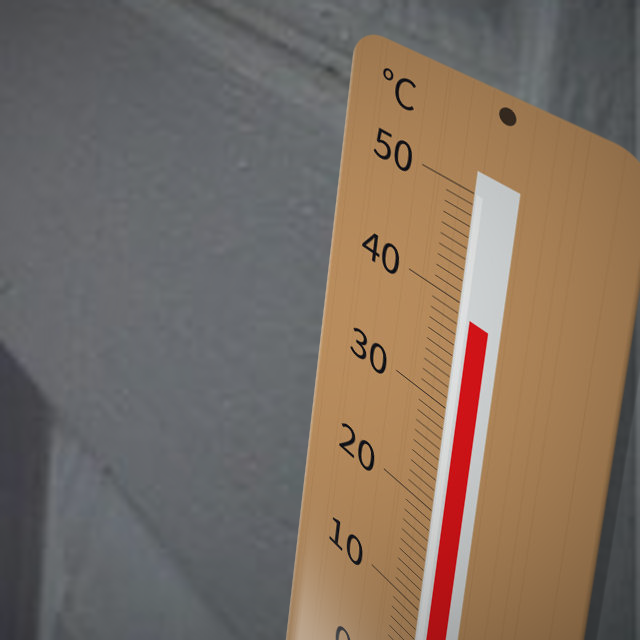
39 °C
